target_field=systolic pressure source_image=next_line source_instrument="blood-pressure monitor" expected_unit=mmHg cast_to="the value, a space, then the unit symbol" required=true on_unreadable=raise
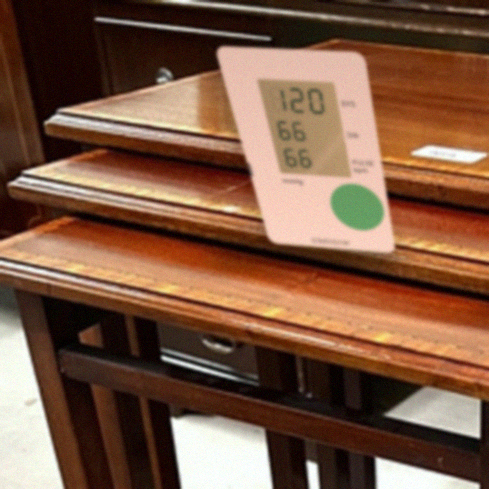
120 mmHg
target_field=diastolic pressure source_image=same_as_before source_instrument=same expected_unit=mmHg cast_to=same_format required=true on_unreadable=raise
66 mmHg
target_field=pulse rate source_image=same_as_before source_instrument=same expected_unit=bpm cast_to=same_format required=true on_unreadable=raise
66 bpm
